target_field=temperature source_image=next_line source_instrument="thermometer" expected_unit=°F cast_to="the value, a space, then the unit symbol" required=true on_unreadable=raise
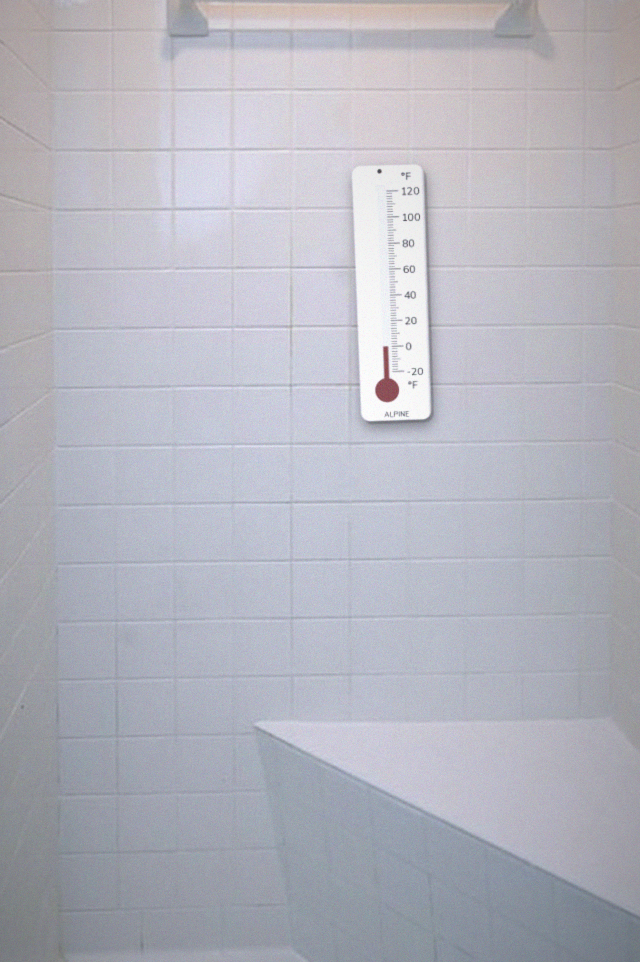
0 °F
